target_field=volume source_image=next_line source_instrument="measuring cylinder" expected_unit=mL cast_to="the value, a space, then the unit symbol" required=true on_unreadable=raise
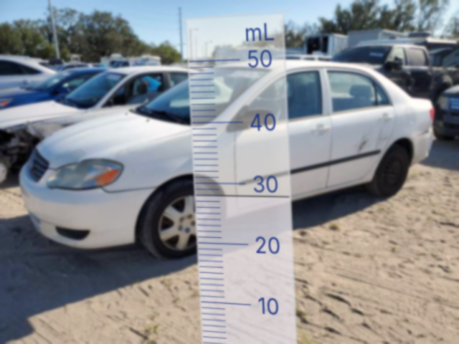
28 mL
